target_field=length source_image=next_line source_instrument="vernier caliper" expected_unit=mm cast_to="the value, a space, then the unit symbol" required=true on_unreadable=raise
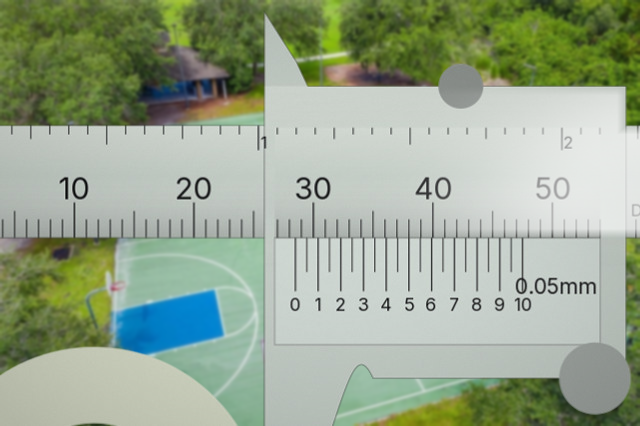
28.5 mm
